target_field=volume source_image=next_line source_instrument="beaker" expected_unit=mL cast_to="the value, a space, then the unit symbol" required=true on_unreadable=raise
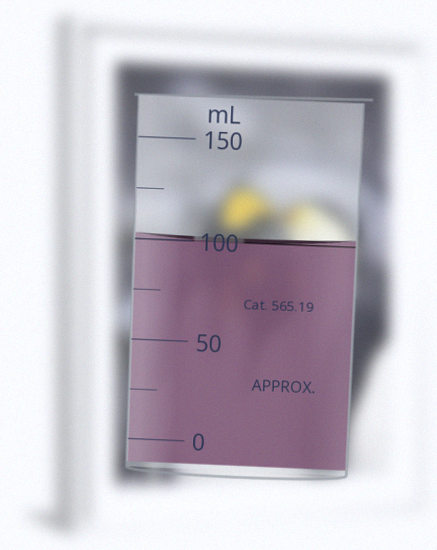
100 mL
